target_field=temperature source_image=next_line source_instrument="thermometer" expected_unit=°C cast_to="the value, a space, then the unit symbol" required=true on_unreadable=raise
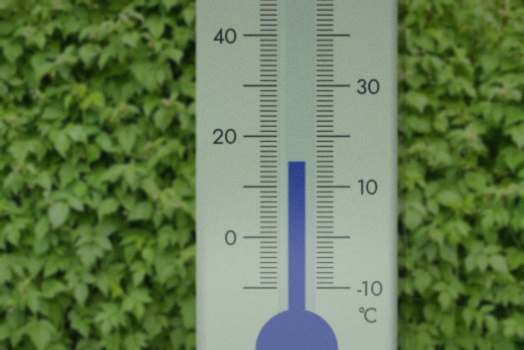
15 °C
